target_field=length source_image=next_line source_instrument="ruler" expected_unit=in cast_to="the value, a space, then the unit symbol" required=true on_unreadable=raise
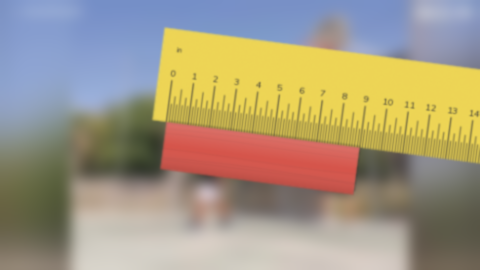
9 in
